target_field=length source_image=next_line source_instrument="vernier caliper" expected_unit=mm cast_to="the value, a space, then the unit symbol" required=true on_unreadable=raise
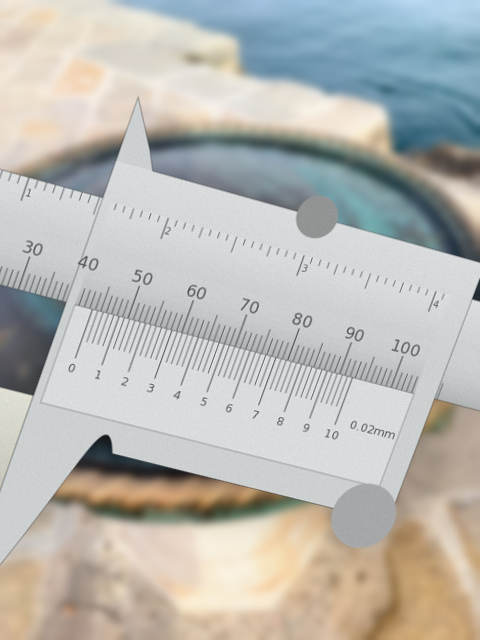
43.5 mm
